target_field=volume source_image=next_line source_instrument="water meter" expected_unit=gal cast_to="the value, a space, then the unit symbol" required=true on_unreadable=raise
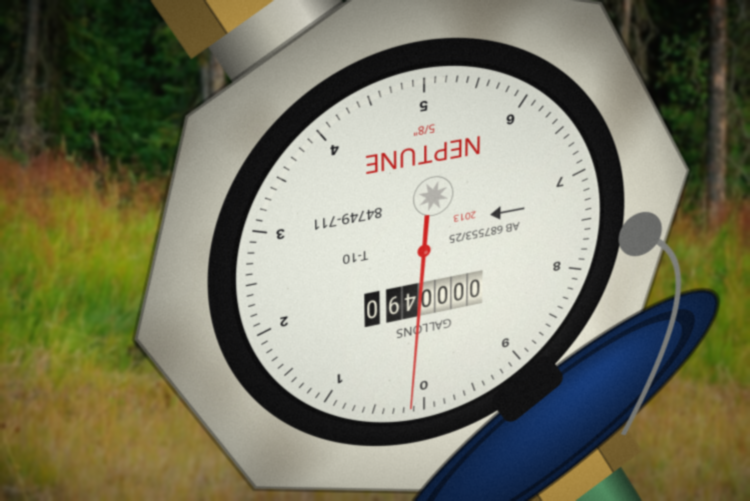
490.1 gal
